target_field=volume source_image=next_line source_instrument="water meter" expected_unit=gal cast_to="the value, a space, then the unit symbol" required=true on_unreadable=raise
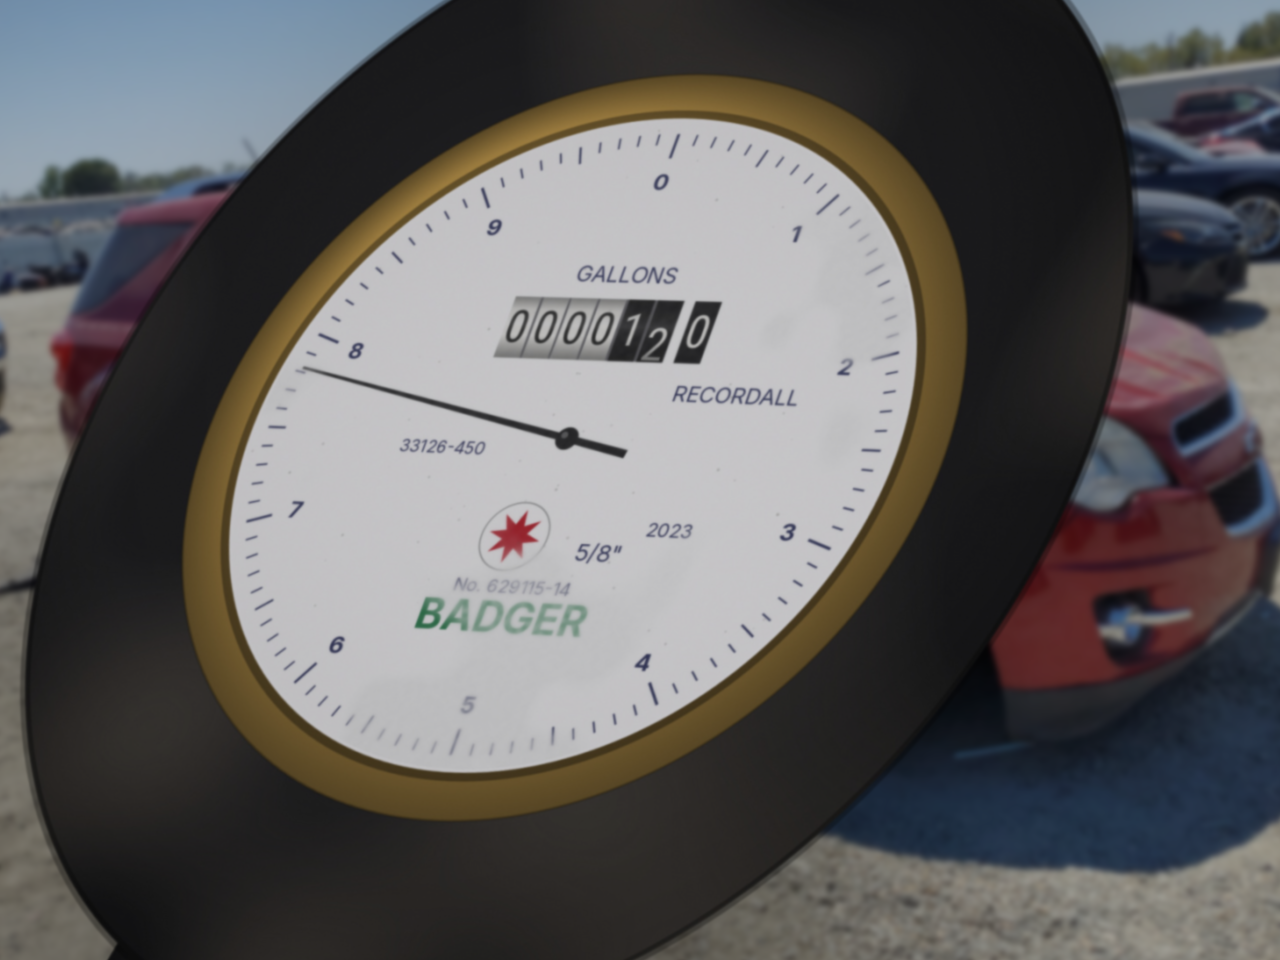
117.8 gal
